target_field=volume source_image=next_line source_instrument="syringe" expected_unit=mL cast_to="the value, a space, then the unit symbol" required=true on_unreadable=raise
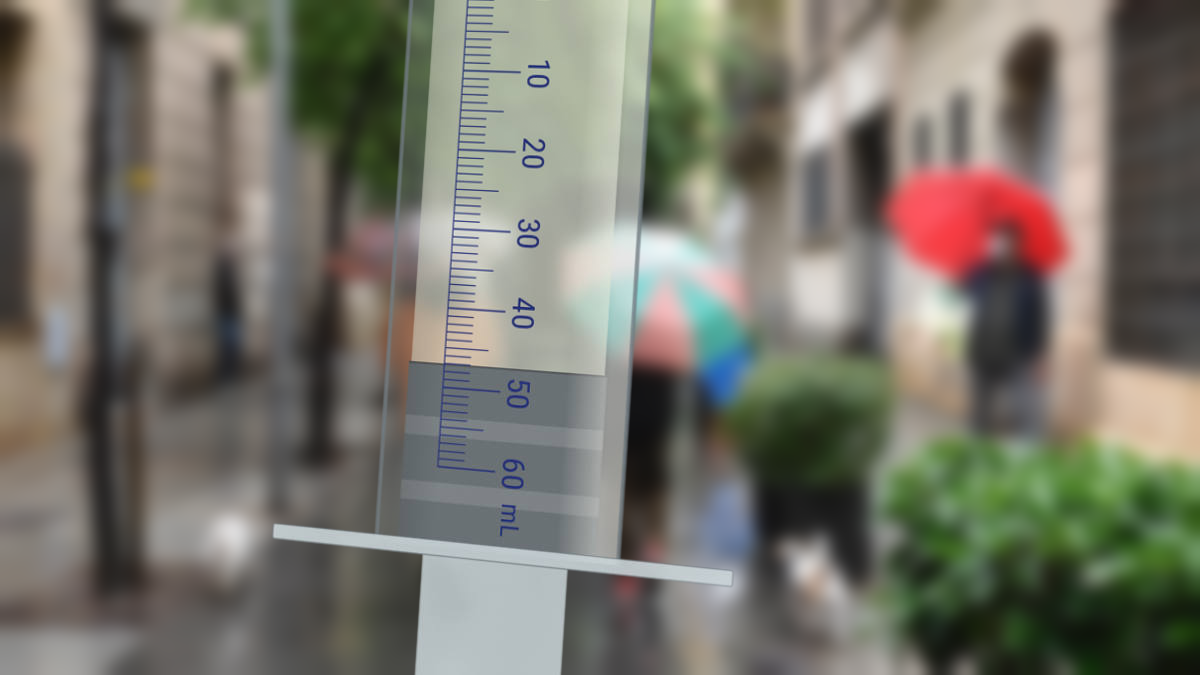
47 mL
